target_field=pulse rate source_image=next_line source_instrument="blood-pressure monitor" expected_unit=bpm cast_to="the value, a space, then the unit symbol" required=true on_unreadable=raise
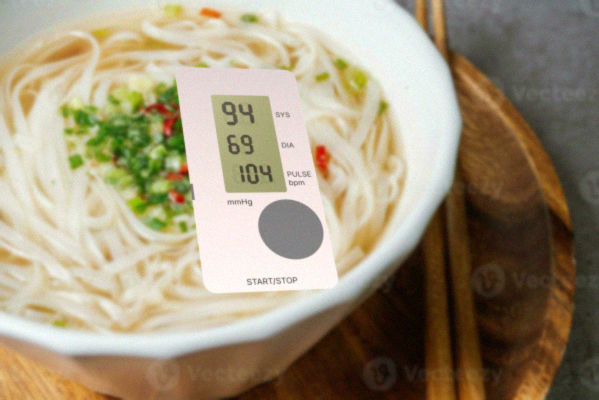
104 bpm
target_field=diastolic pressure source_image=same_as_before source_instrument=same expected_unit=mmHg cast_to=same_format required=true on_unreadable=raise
69 mmHg
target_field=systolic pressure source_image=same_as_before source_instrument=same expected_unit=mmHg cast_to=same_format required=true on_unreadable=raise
94 mmHg
